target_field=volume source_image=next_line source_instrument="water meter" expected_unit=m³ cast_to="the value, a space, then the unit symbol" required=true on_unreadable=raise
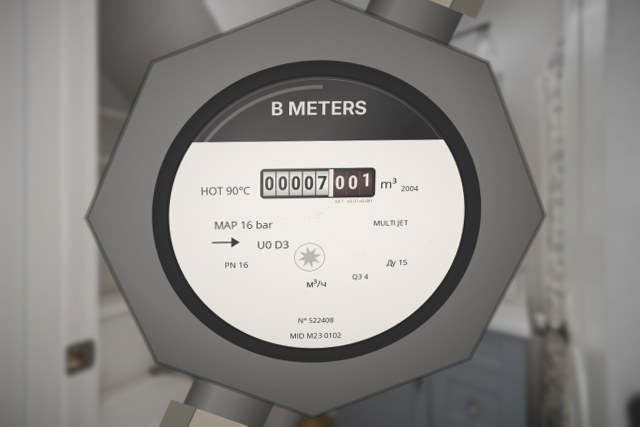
7.001 m³
